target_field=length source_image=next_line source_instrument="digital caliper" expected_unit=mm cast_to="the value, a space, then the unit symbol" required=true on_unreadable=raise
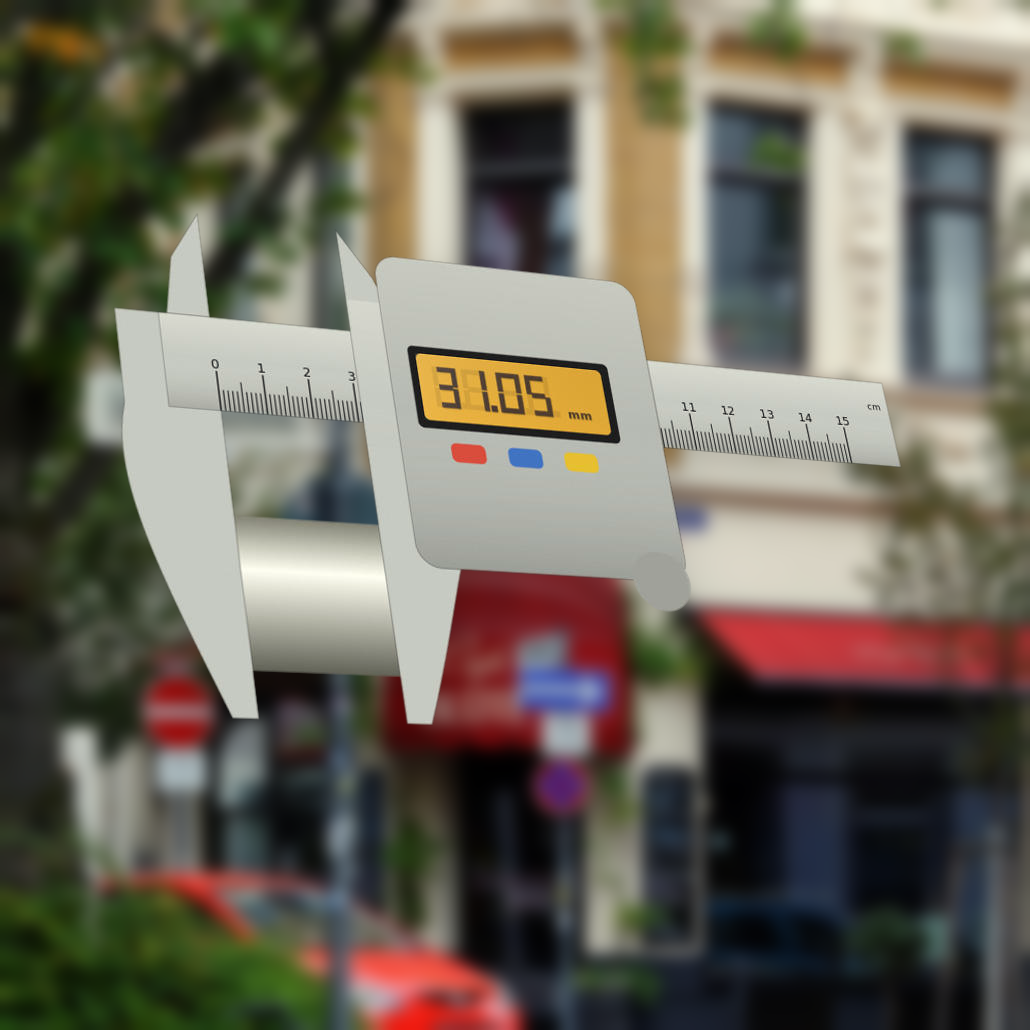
31.05 mm
